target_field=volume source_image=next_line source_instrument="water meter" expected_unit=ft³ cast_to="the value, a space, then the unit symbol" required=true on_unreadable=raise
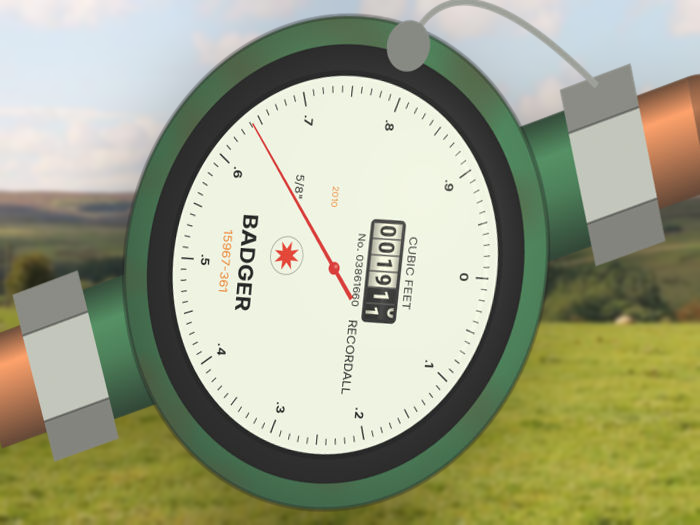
1910.64 ft³
